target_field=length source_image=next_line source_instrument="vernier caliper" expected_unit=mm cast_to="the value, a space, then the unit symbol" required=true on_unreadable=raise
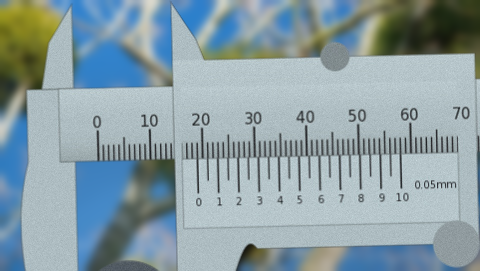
19.0 mm
